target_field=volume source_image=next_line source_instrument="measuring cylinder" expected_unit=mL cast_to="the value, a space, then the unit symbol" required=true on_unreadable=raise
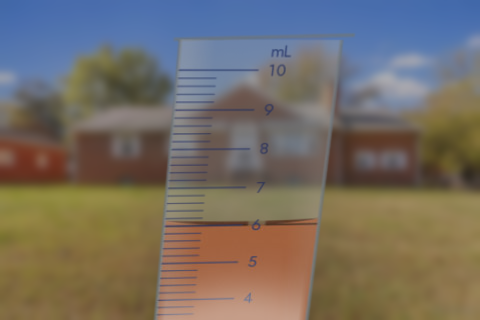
6 mL
